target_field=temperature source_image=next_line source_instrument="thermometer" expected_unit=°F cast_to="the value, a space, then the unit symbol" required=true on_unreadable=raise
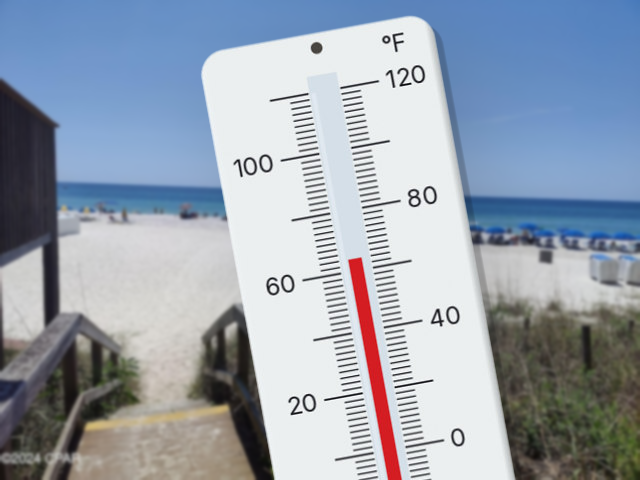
64 °F
